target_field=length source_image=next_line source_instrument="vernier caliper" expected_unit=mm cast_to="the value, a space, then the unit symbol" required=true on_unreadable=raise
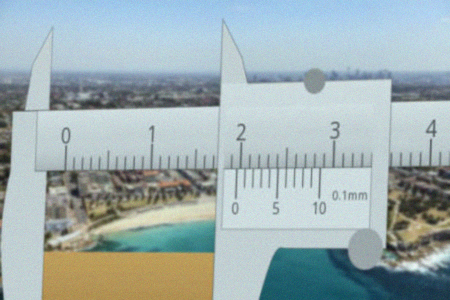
19.6 mm
